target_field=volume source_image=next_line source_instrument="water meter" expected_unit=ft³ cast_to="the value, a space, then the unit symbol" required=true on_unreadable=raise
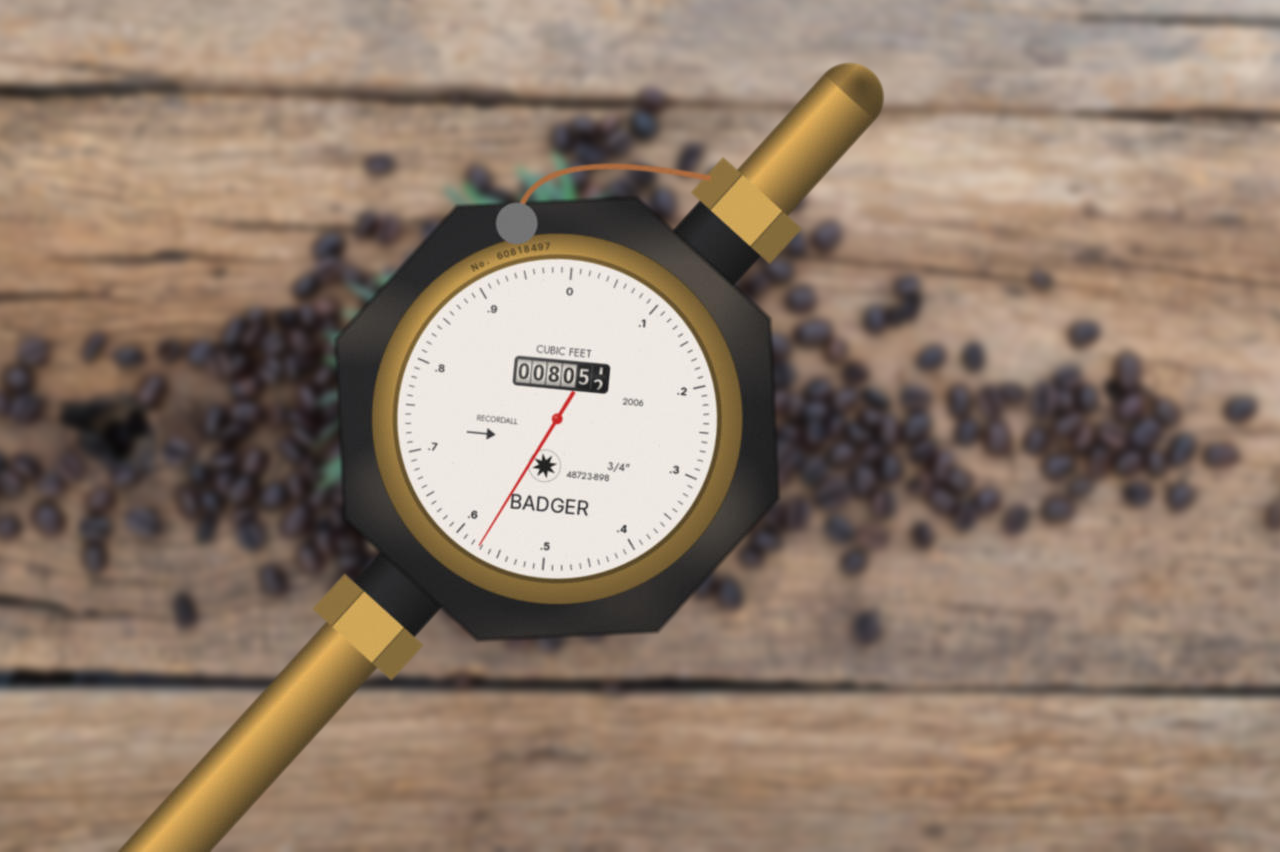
8051.57 ft³
